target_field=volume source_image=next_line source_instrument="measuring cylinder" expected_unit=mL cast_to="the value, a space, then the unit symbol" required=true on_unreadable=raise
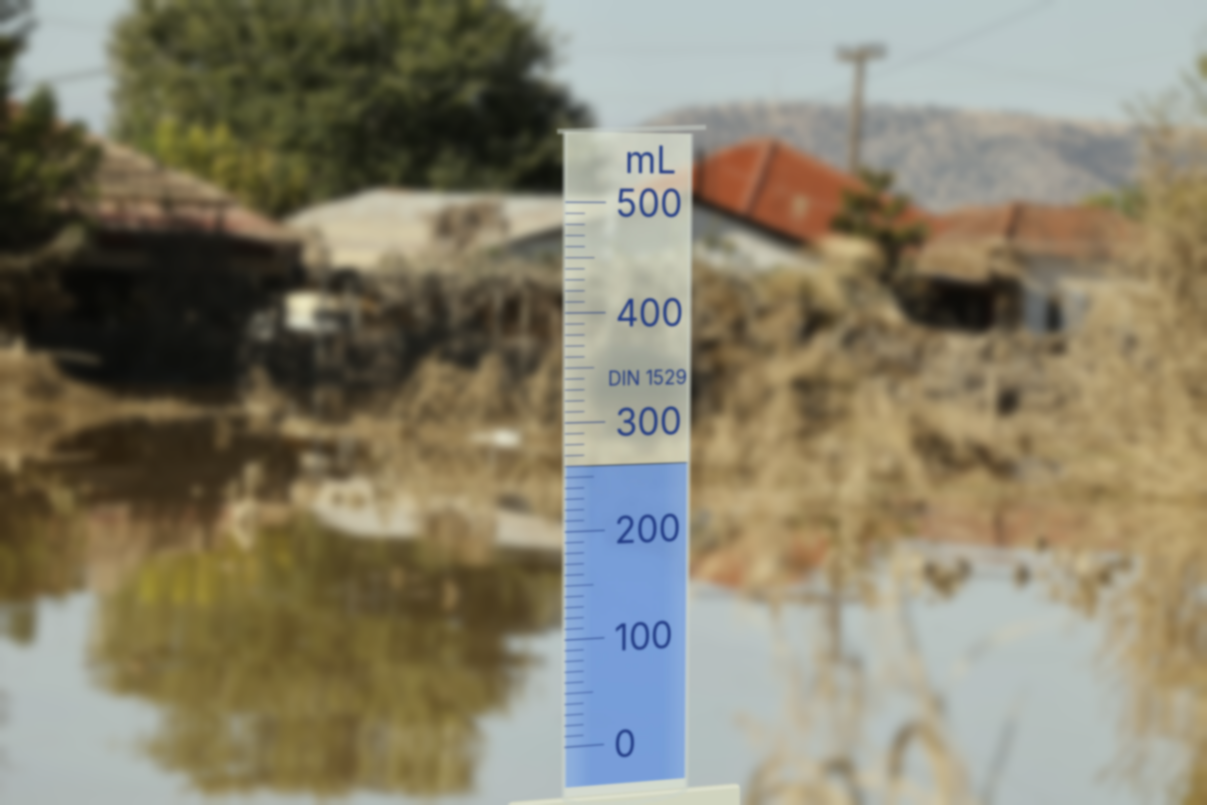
260 mL
